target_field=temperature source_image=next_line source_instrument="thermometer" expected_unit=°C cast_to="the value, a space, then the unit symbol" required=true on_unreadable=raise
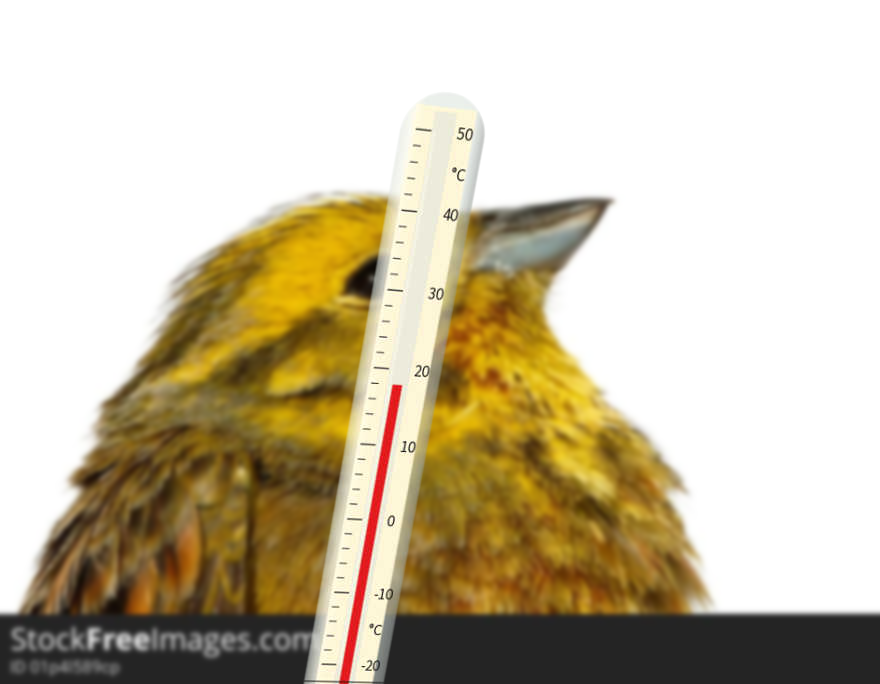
18 °C
